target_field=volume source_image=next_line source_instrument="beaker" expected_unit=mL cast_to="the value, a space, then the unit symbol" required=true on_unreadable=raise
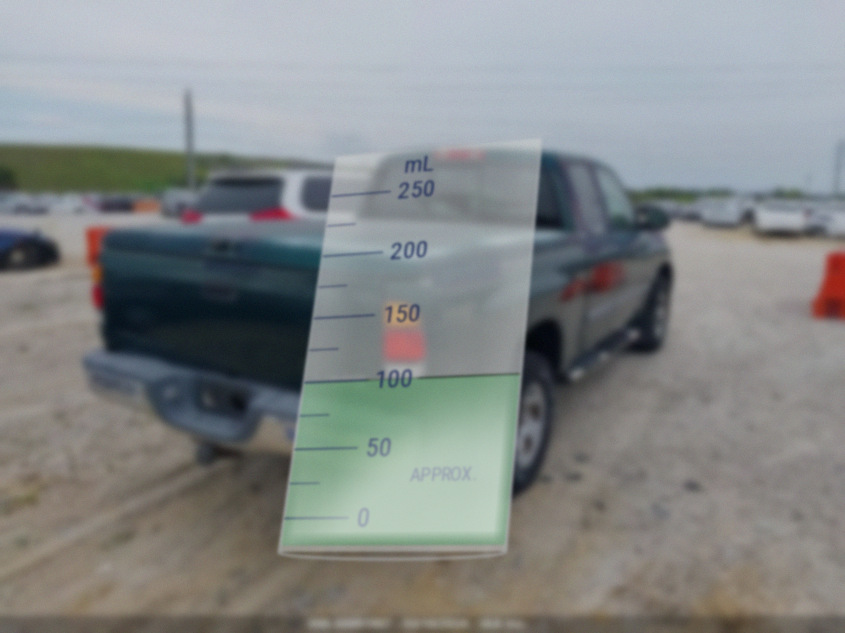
100 mL
